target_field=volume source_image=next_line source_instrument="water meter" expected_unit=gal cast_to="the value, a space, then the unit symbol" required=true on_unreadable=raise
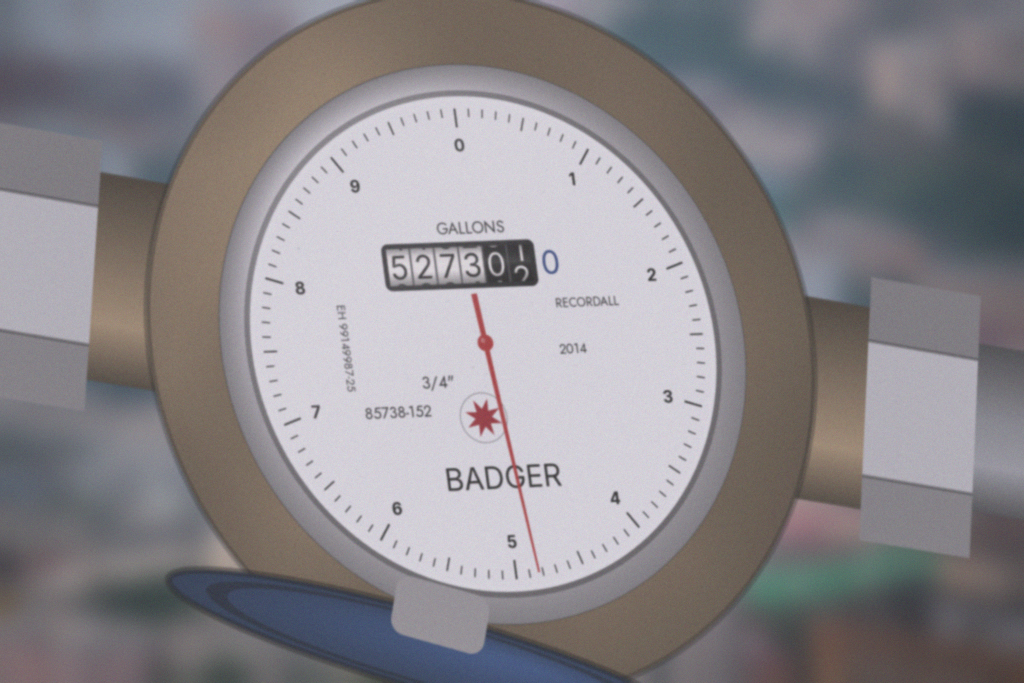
5273014.8 gal
